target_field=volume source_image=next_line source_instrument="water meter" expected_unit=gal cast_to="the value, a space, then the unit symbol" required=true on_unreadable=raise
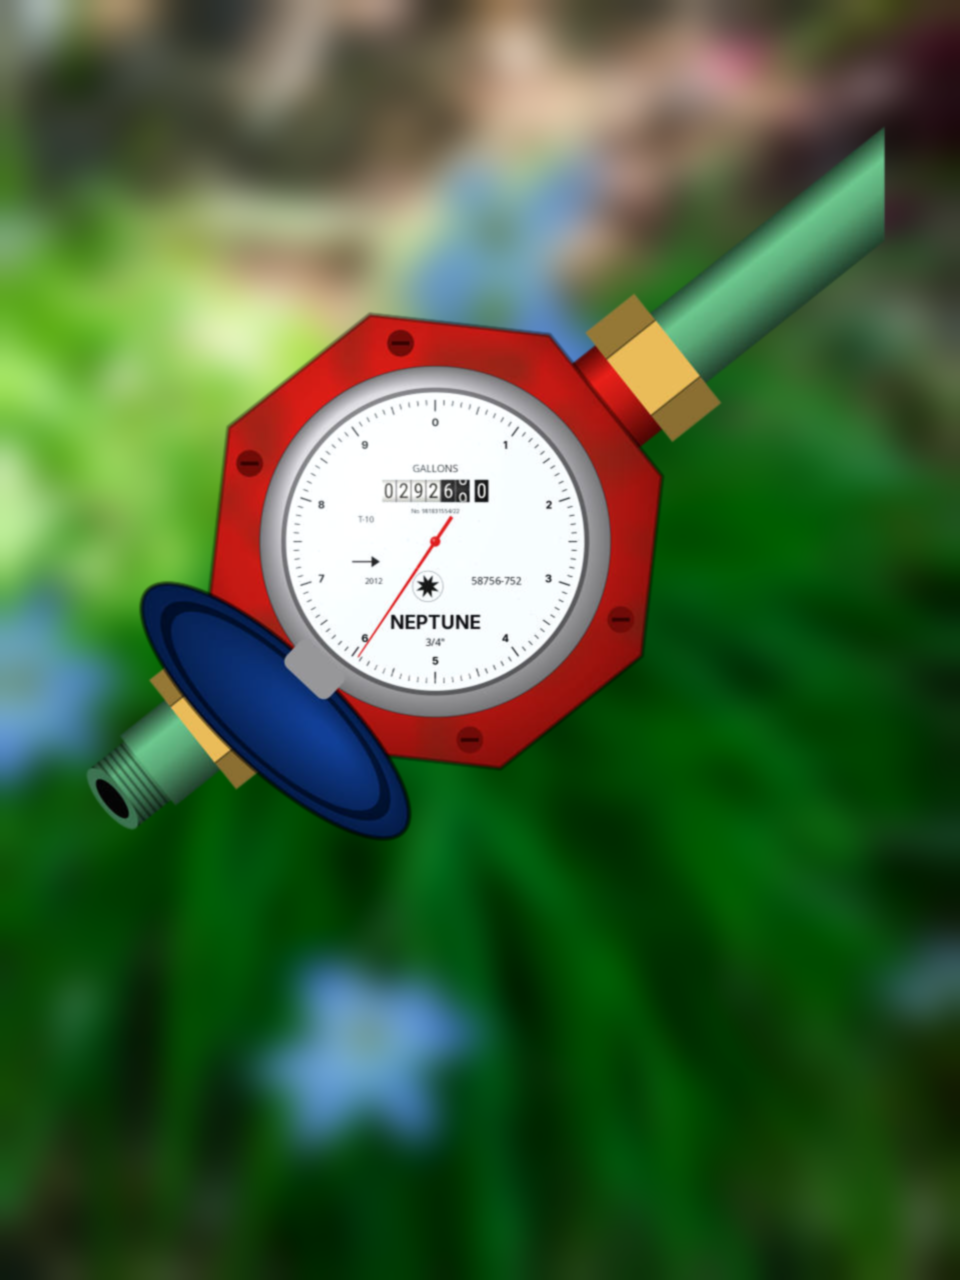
292685.9 gal
